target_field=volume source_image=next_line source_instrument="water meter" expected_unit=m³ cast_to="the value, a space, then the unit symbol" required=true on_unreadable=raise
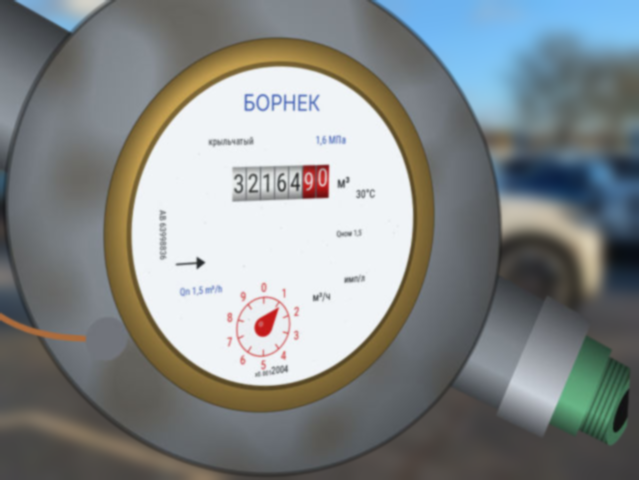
32164.901 m³
